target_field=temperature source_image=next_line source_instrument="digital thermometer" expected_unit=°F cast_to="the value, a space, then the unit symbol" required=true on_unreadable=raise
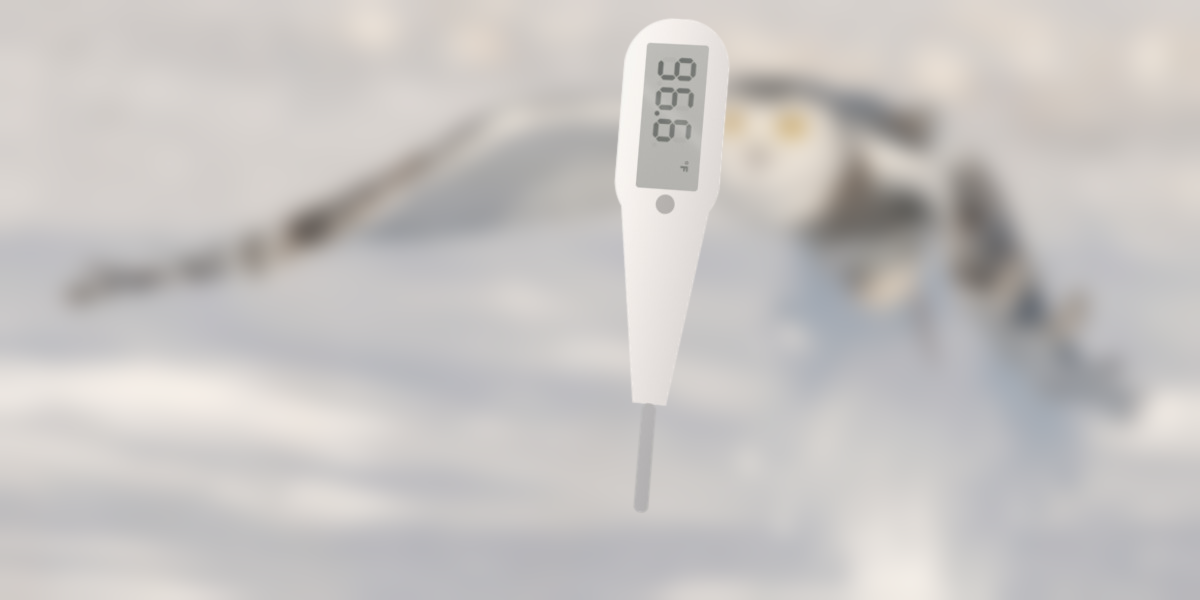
96.6 °F
